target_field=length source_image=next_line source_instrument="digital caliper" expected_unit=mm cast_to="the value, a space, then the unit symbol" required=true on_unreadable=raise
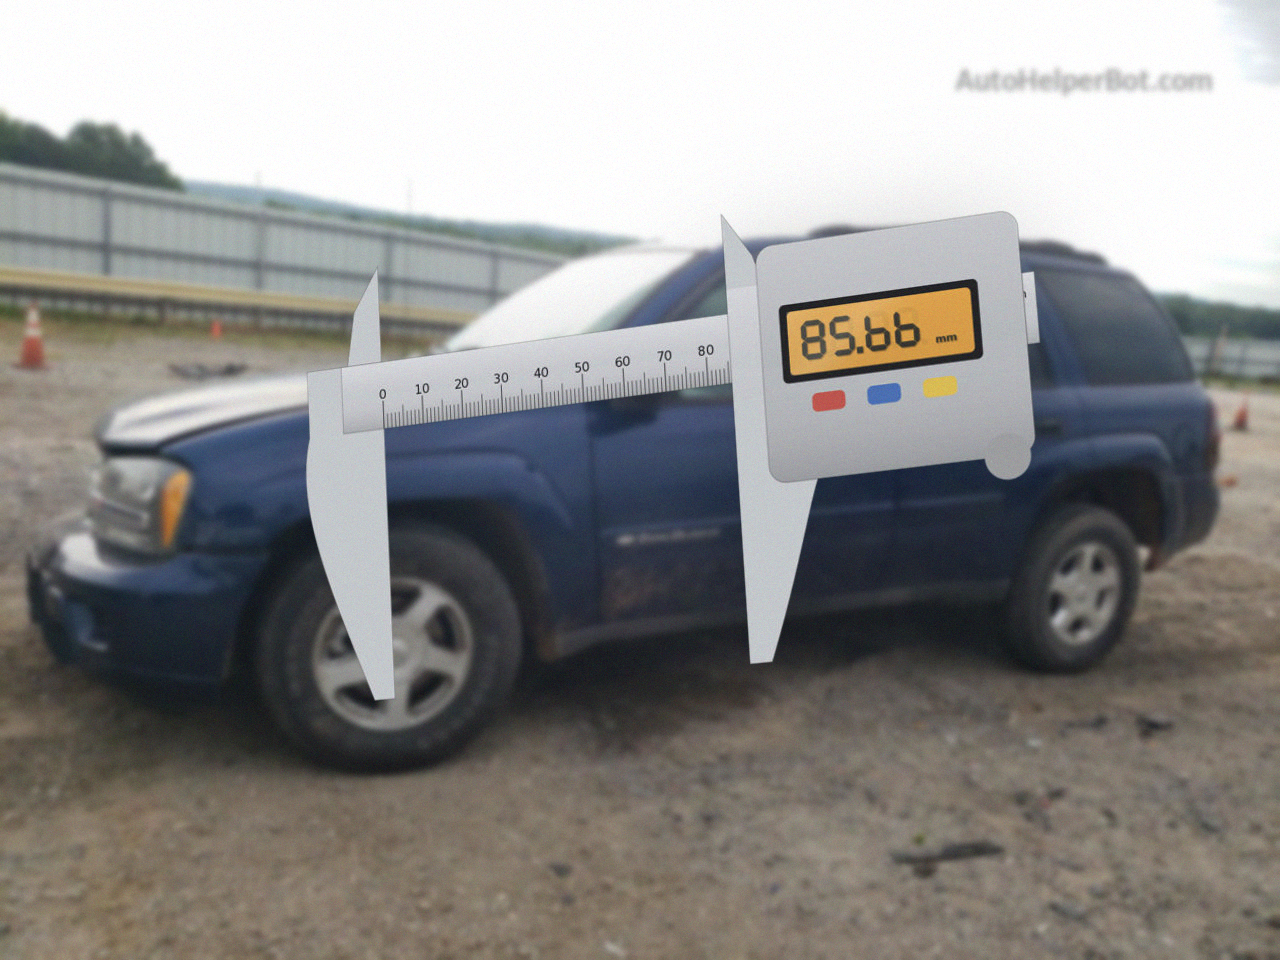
85.66 mm
